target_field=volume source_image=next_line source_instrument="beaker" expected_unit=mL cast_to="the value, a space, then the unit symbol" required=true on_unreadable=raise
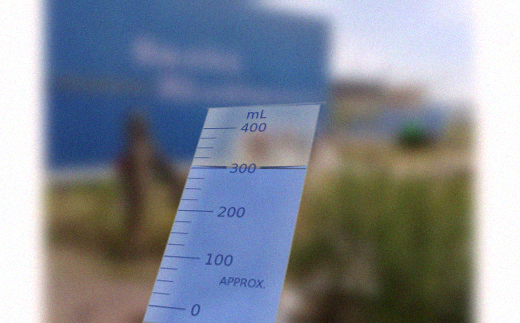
300 mL
